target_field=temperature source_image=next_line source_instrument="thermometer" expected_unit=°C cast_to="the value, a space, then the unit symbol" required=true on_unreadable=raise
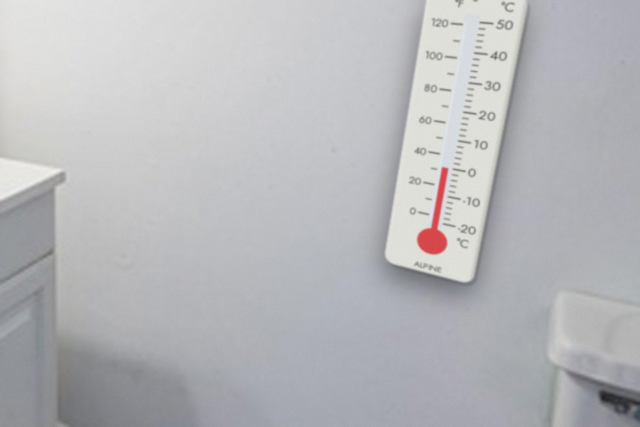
0 °C
